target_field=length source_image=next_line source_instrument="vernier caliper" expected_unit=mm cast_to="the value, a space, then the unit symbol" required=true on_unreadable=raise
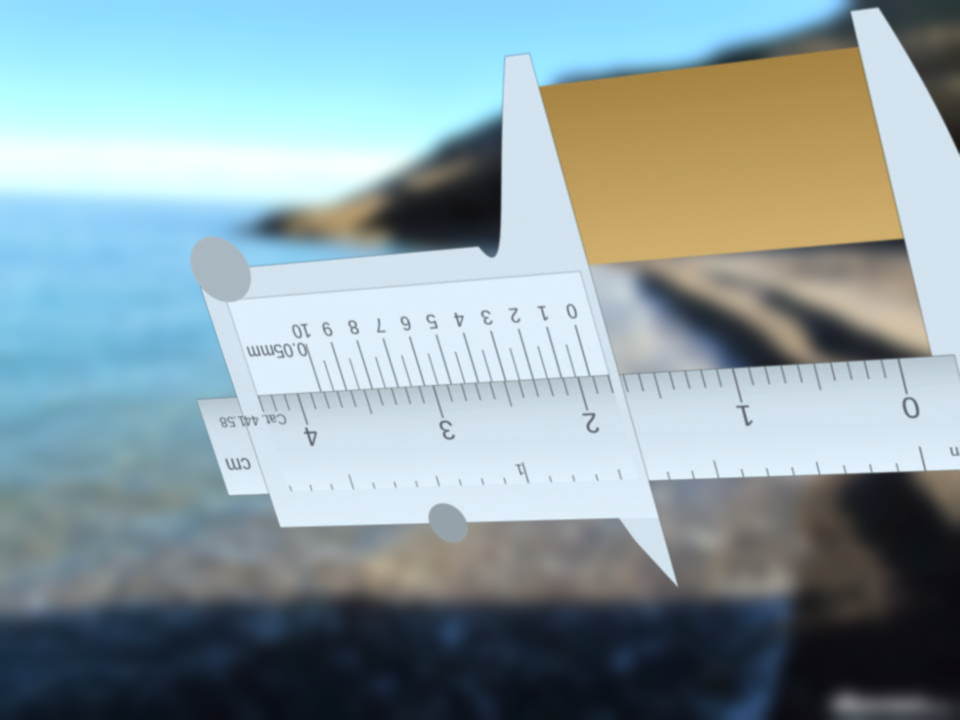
19.2 mm
